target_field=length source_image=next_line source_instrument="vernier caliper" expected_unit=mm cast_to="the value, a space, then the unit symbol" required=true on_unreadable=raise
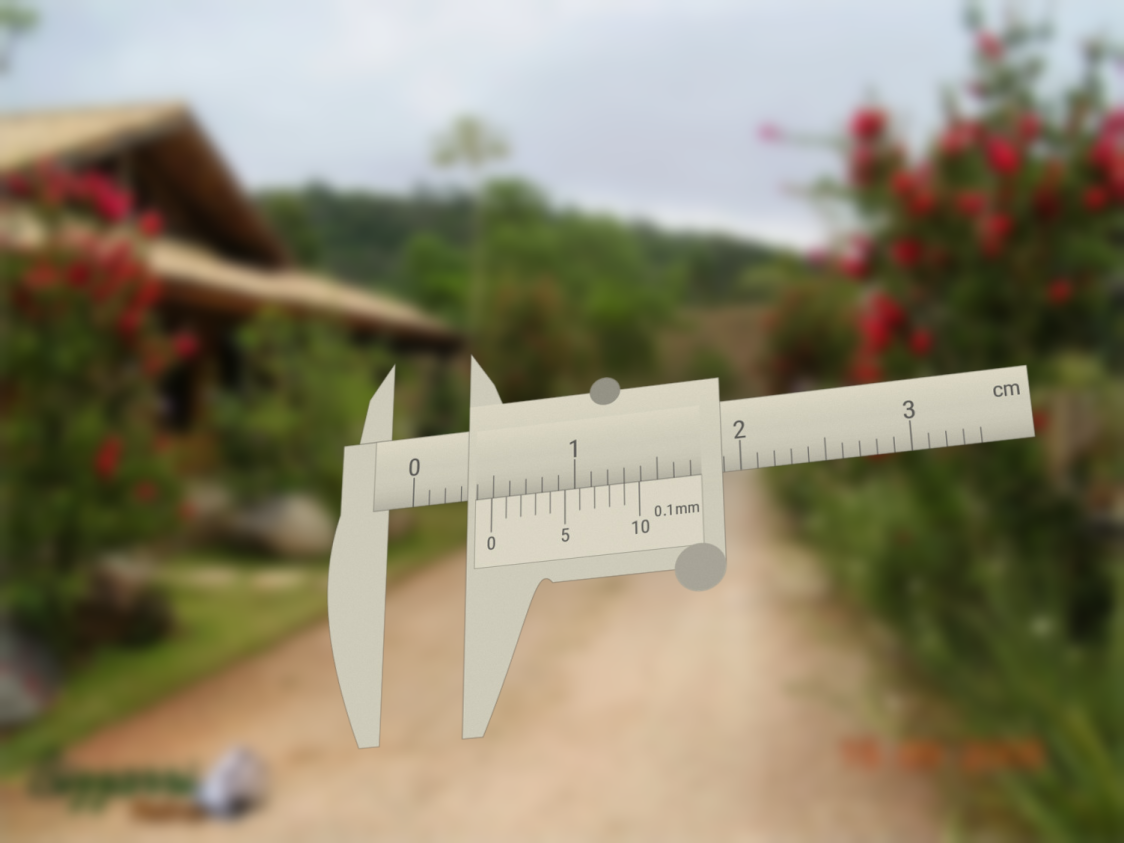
4.9 mm
